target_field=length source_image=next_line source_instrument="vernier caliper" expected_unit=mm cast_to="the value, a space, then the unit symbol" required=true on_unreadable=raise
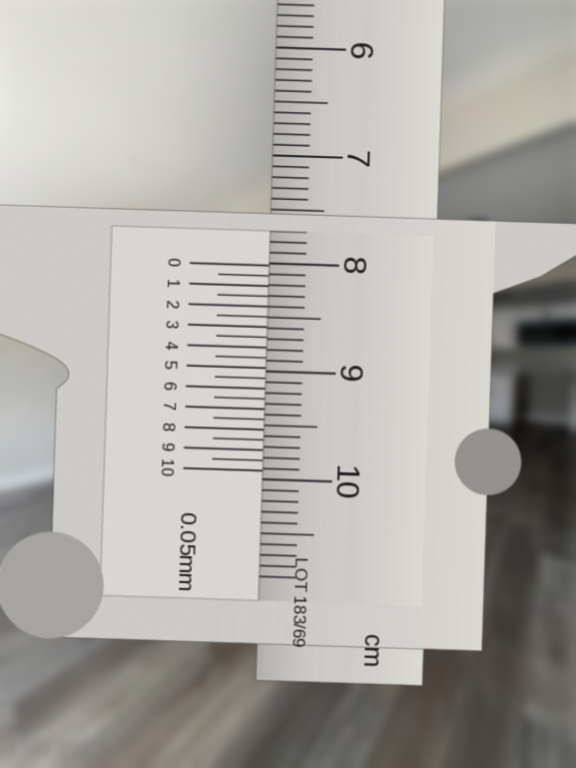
80.2 mm
